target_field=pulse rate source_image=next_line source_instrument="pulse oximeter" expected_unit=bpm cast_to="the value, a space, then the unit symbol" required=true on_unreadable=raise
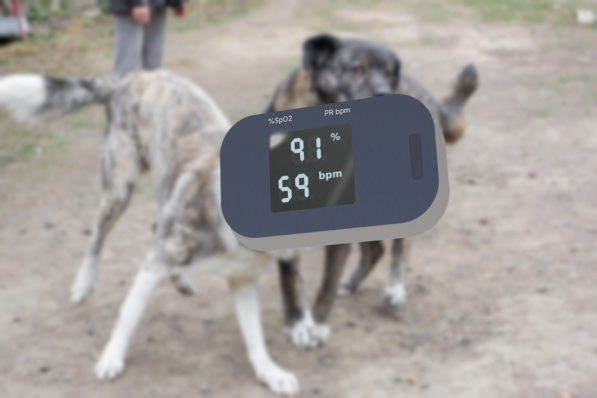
59 bpm
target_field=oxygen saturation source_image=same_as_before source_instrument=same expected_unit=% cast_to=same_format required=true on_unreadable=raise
91 %
